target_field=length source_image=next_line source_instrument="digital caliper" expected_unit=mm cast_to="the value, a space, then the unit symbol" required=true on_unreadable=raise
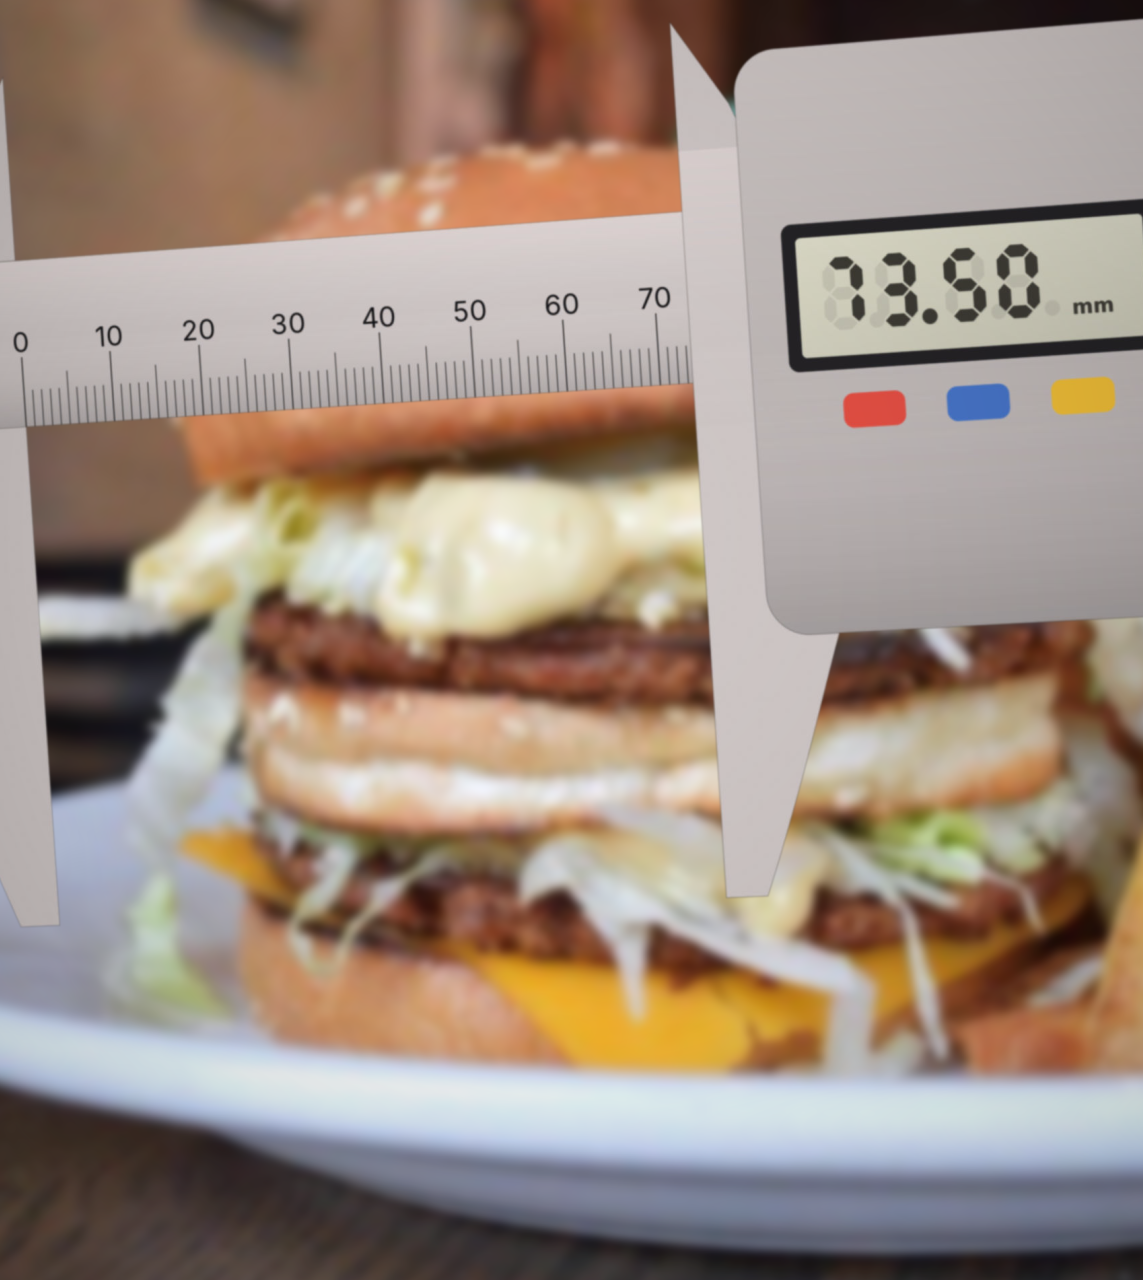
73.50 mm
